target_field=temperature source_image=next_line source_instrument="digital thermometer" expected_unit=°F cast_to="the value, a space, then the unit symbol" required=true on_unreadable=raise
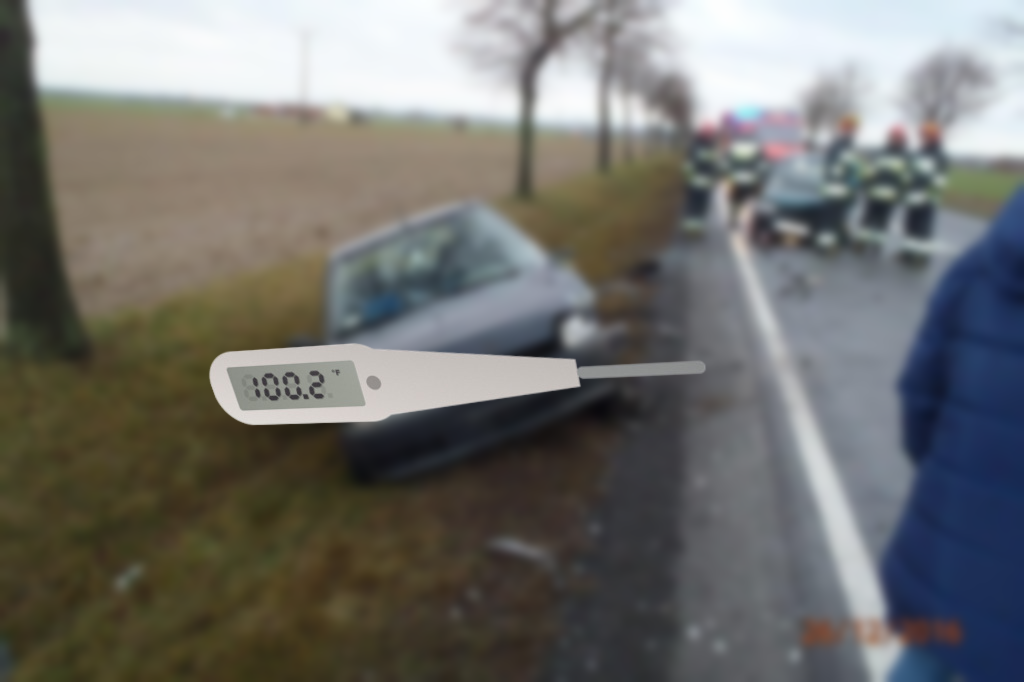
100.2 °F
